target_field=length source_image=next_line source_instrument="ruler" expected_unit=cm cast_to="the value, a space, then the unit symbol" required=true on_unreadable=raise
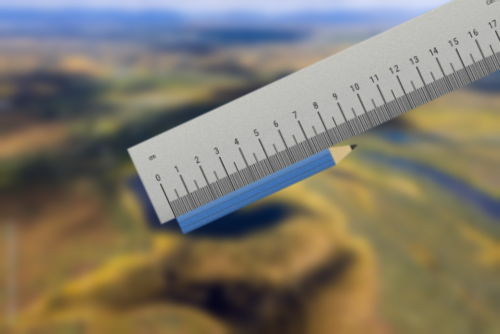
9 cm
